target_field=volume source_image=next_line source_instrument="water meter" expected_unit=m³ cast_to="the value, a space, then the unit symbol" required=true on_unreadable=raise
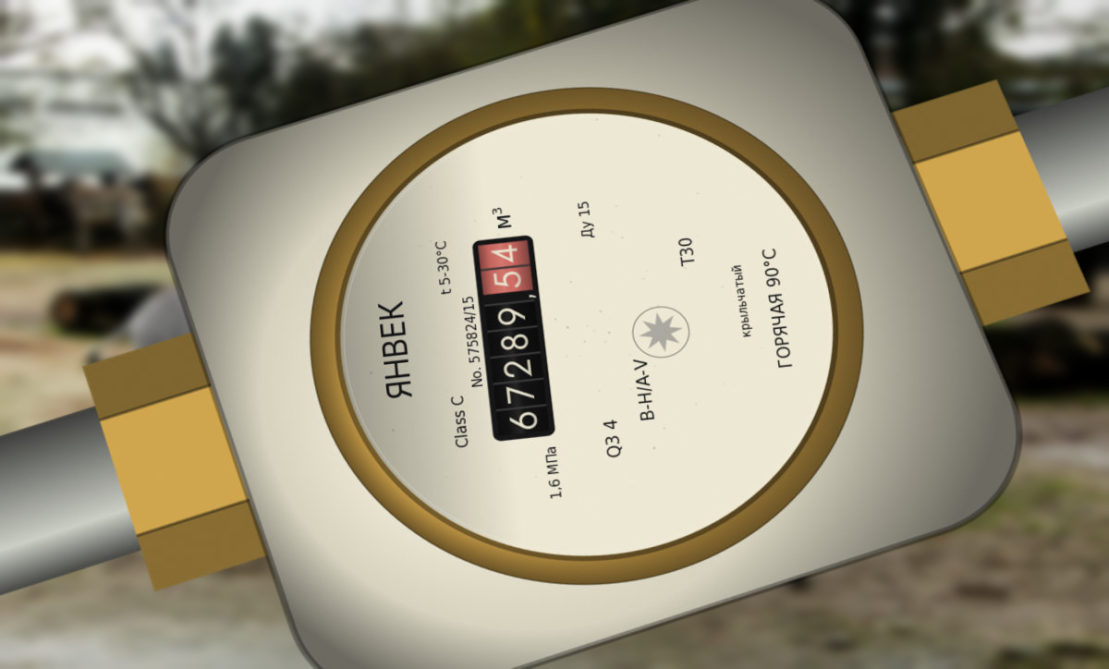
67289.54 m³
